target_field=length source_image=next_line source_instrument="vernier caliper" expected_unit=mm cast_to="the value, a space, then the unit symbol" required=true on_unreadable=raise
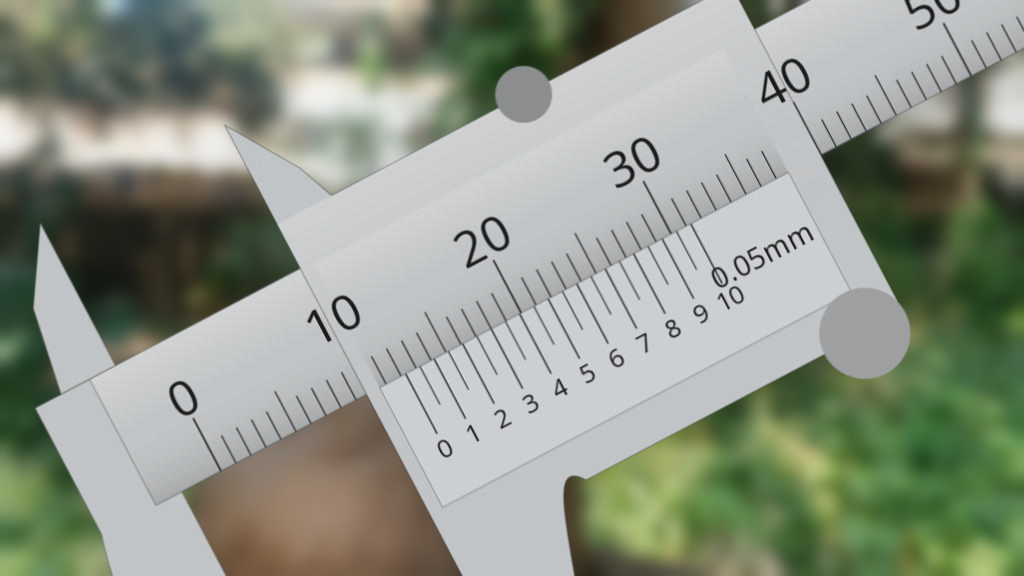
12.3 mm
